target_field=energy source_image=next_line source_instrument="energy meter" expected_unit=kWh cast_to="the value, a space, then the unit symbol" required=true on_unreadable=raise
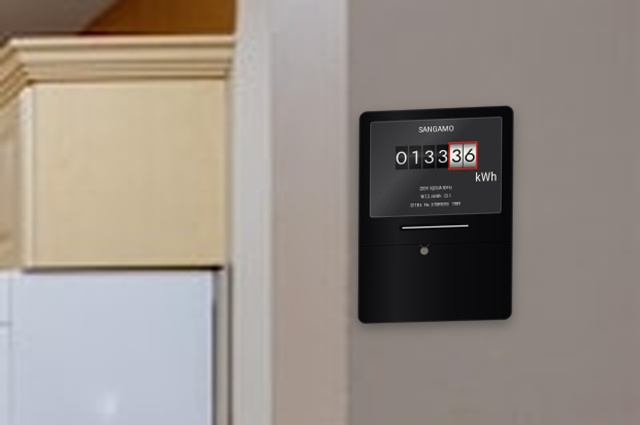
133.36 kWh
